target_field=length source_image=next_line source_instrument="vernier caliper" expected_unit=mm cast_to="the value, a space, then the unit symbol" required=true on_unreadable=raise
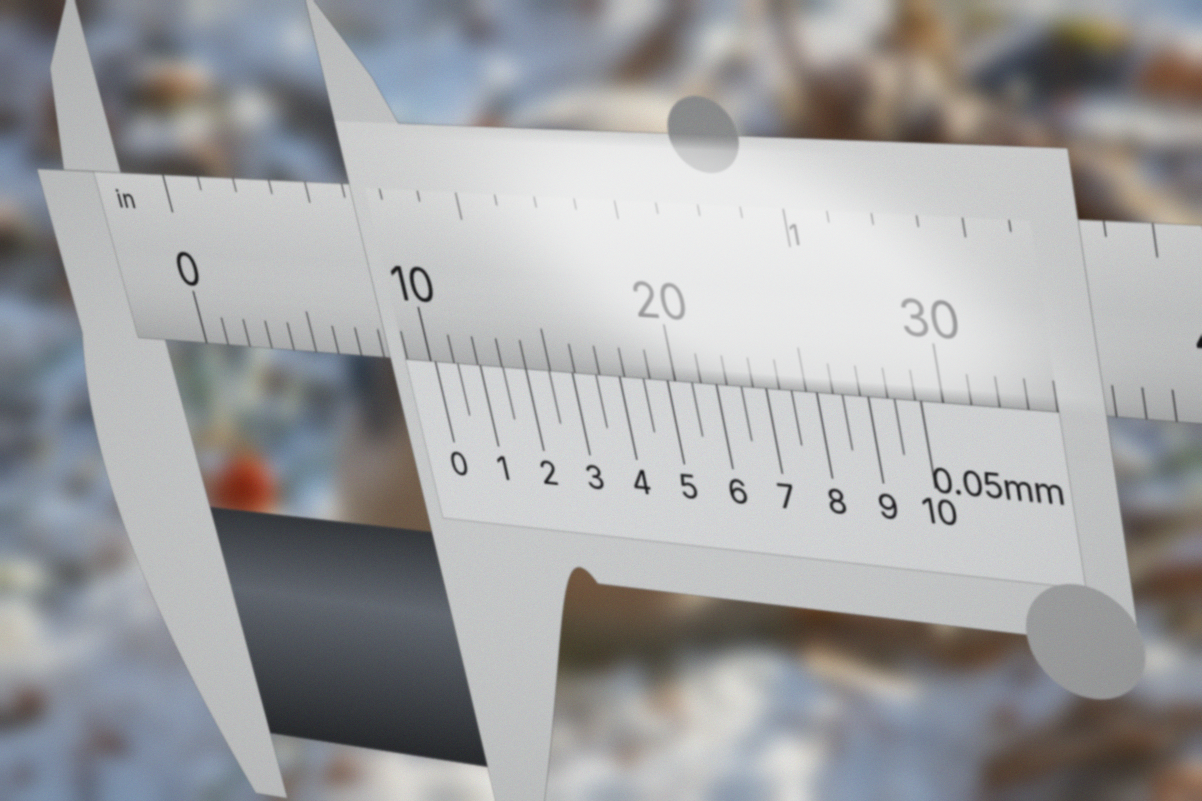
10.2 mm
